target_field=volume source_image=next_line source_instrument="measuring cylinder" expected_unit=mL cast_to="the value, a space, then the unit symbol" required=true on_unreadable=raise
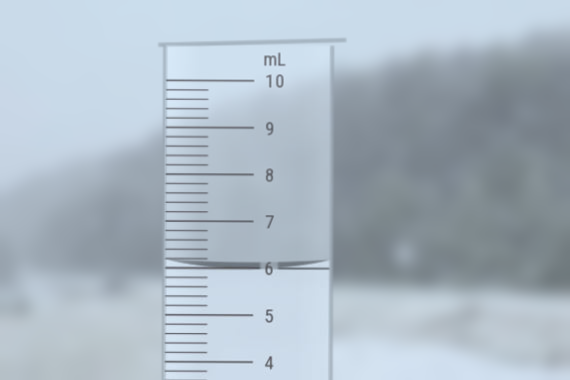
6 mL
